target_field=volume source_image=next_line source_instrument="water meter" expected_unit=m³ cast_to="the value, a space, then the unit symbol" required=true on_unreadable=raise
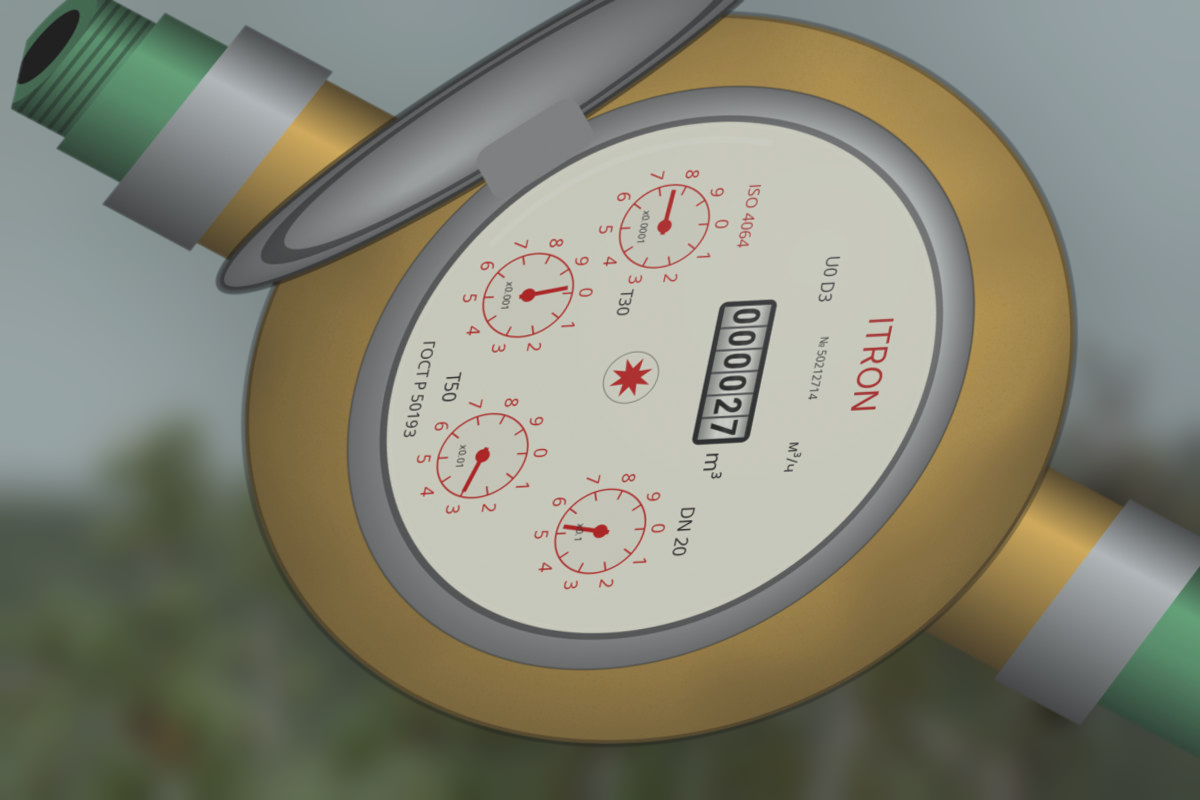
27.5297 m³
